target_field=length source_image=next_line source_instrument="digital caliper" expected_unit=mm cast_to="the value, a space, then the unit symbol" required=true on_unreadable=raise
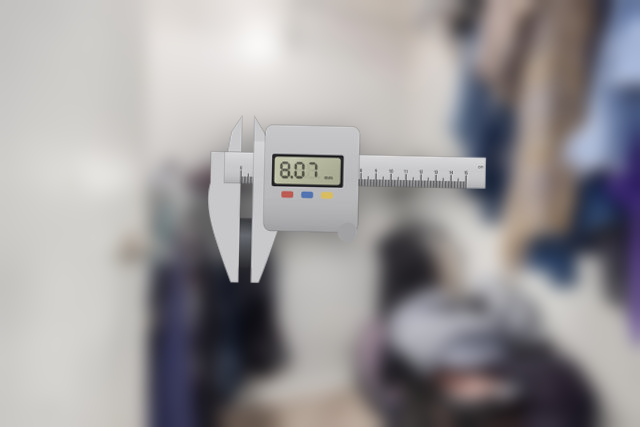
8.07 mm
